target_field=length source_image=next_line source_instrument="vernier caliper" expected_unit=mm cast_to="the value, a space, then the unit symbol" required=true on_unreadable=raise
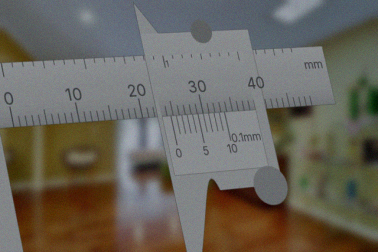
24.6 mm
